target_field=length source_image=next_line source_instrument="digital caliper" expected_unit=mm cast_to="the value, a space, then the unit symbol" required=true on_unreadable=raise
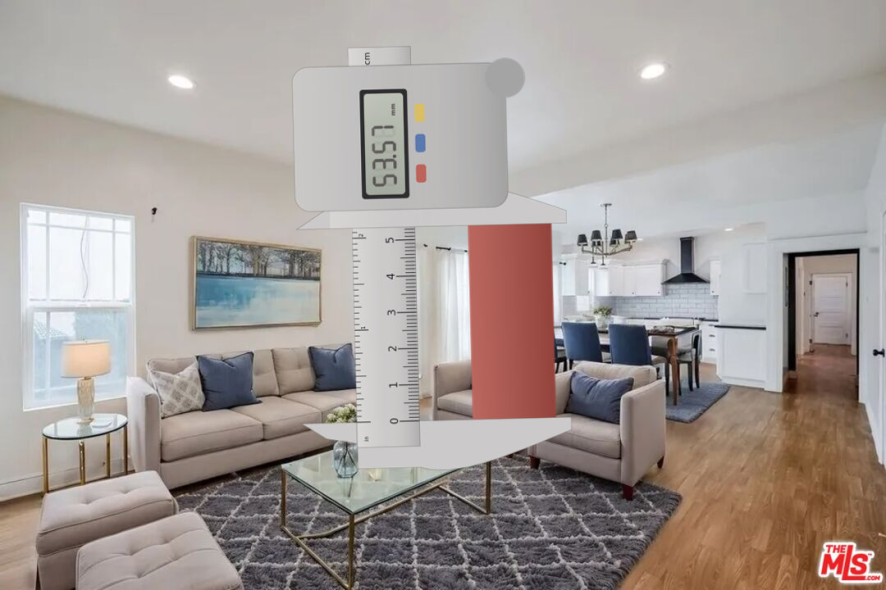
53.57 mm
